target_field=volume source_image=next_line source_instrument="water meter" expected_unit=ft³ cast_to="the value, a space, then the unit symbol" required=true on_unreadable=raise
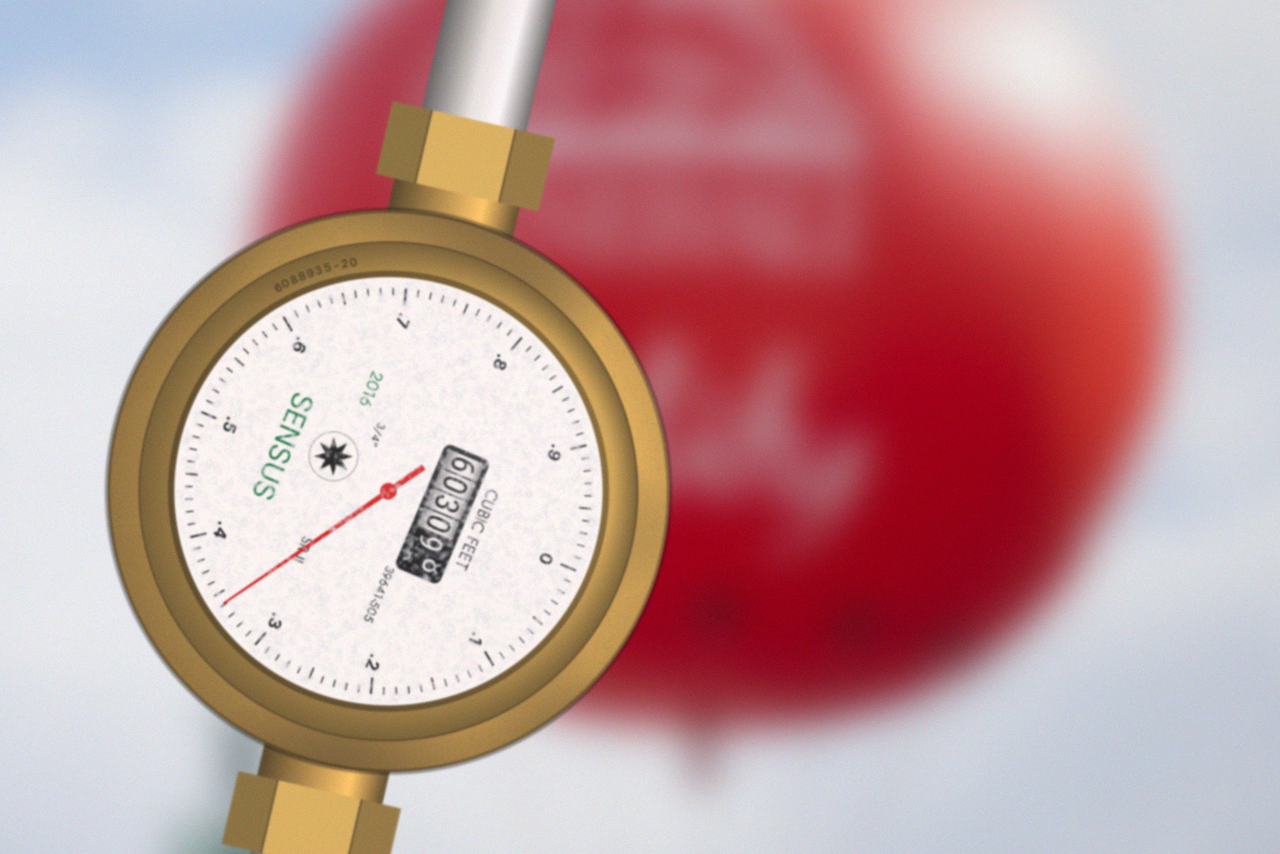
603098.34 ft³
